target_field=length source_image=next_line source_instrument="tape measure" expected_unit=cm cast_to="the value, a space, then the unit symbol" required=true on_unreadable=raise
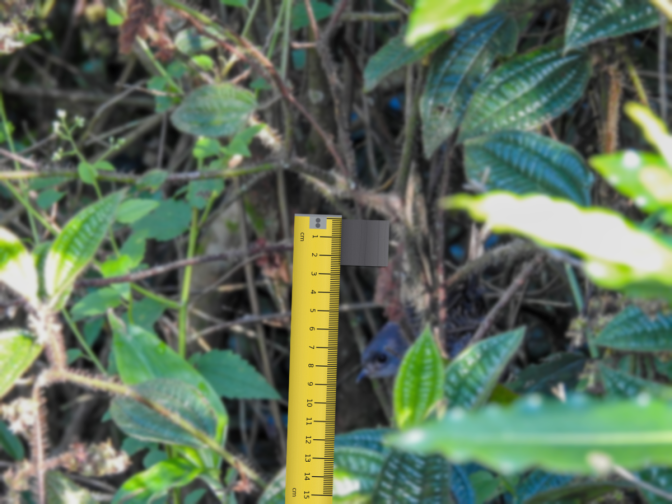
2.5 cm
